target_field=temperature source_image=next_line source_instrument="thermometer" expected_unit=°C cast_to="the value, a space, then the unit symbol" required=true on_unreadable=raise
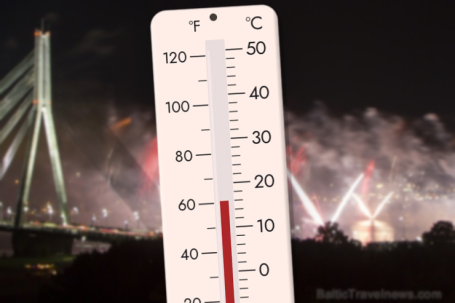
16 °C
